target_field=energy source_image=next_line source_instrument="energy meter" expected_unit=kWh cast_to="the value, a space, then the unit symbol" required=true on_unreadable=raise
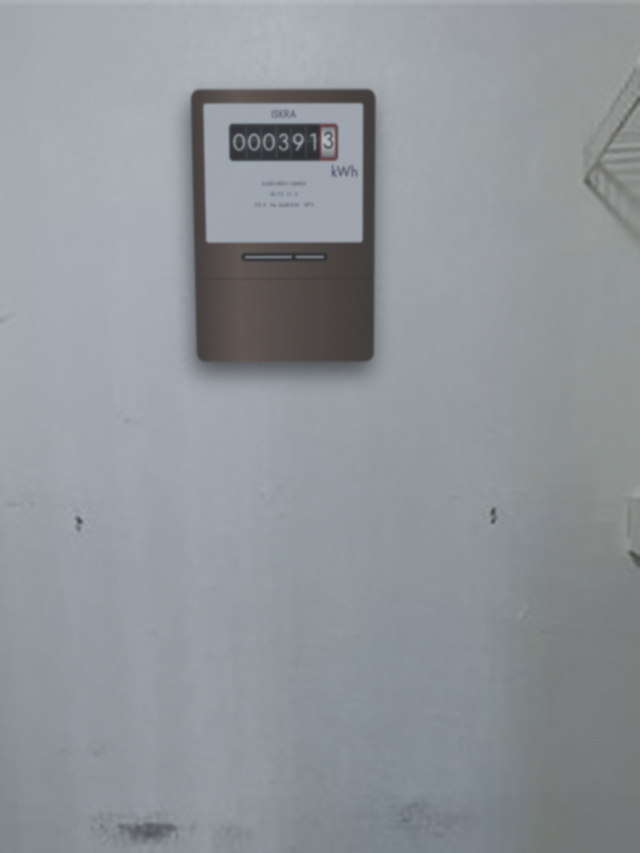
391.3 kWh
